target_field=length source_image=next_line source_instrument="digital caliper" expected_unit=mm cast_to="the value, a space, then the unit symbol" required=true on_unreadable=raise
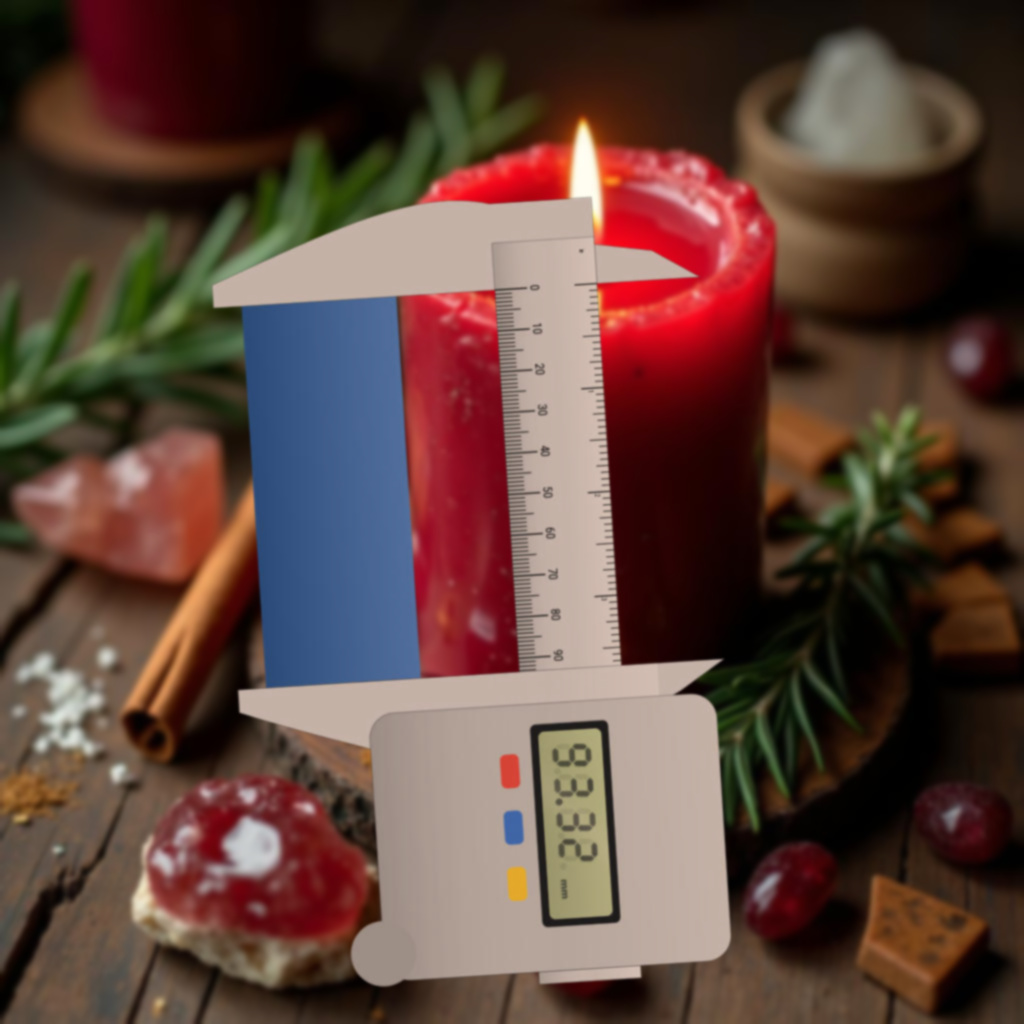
93.32 mm
